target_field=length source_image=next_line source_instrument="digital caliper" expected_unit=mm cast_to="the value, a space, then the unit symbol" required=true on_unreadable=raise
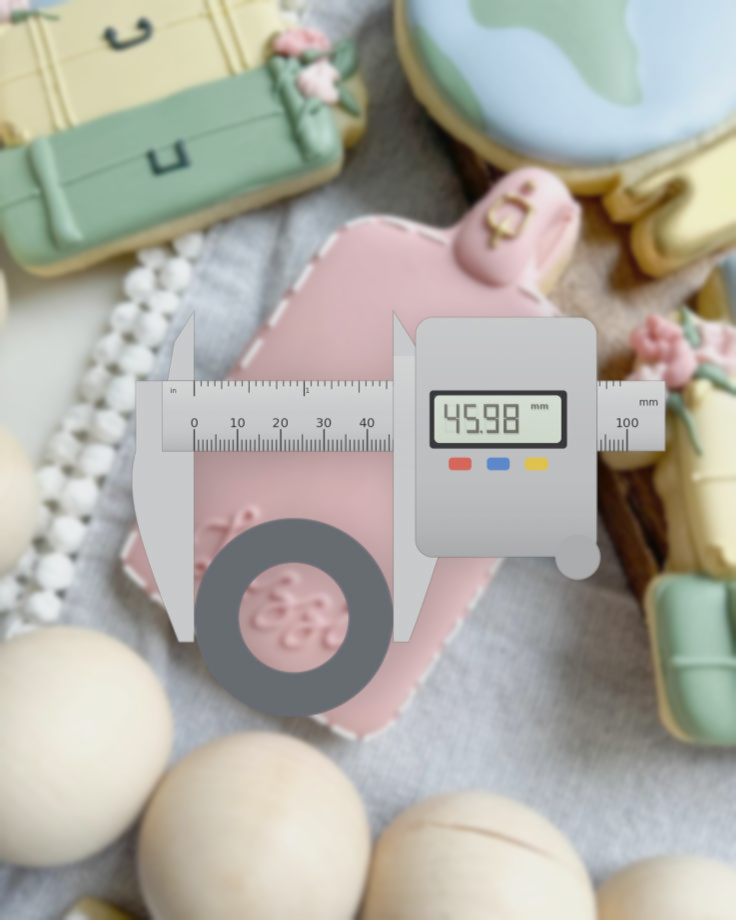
45.98 mm
